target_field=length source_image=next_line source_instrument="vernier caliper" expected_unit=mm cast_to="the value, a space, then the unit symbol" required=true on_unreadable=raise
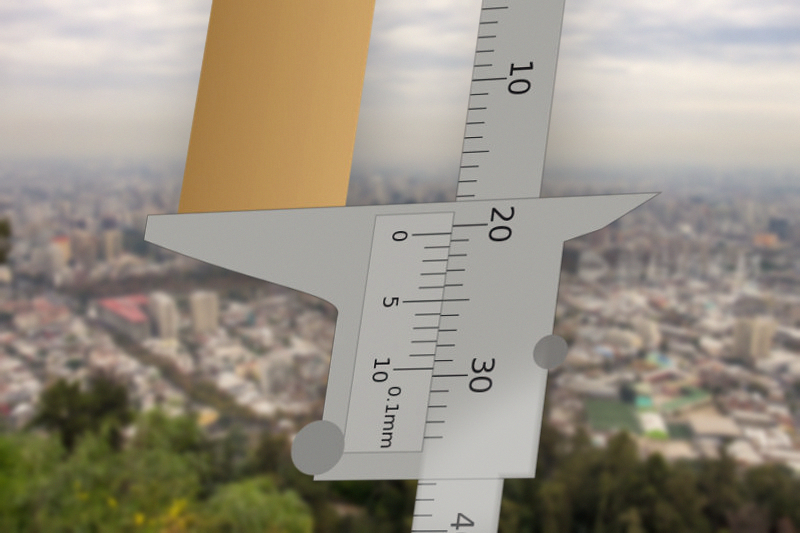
20.5 mm
